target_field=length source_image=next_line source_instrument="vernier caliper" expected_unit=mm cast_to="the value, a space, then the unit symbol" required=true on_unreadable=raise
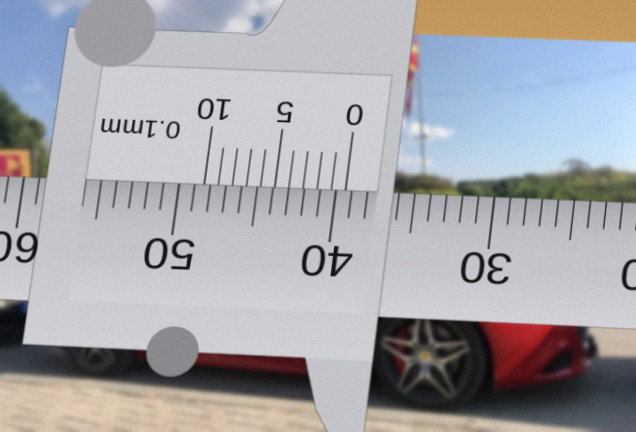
39.4 mm
